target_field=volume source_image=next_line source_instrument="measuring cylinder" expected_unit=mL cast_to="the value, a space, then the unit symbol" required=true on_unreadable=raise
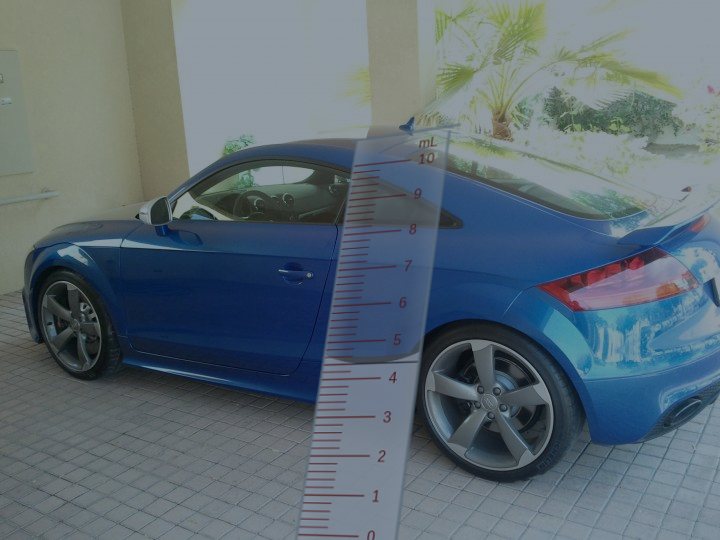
4.4 mL
